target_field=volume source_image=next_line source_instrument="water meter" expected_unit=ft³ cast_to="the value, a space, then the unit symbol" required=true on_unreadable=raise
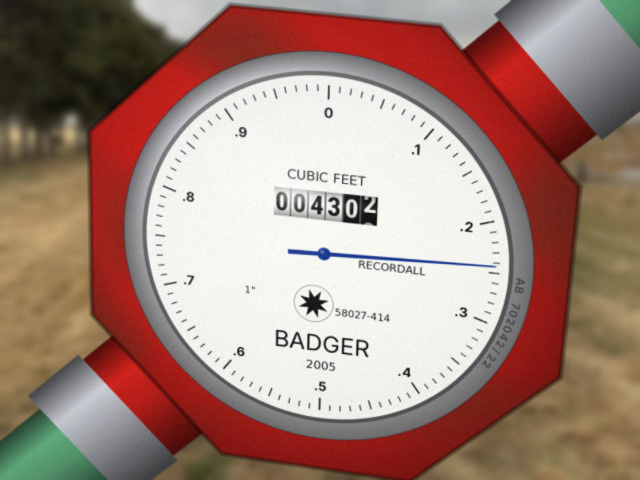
4302.24 ft³
